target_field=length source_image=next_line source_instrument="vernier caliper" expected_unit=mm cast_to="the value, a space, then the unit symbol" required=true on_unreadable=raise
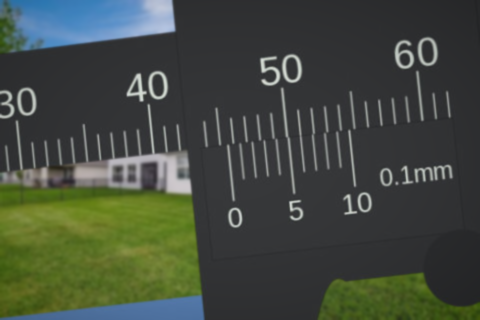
45.6 mm
